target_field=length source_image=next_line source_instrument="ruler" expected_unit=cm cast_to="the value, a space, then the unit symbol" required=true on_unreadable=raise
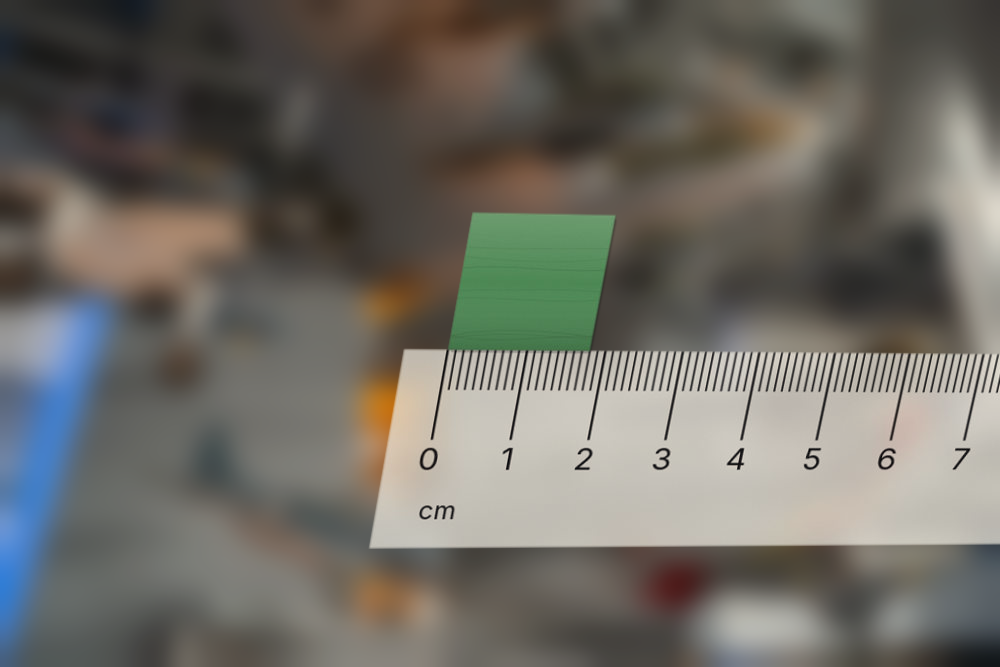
1.8 cm
